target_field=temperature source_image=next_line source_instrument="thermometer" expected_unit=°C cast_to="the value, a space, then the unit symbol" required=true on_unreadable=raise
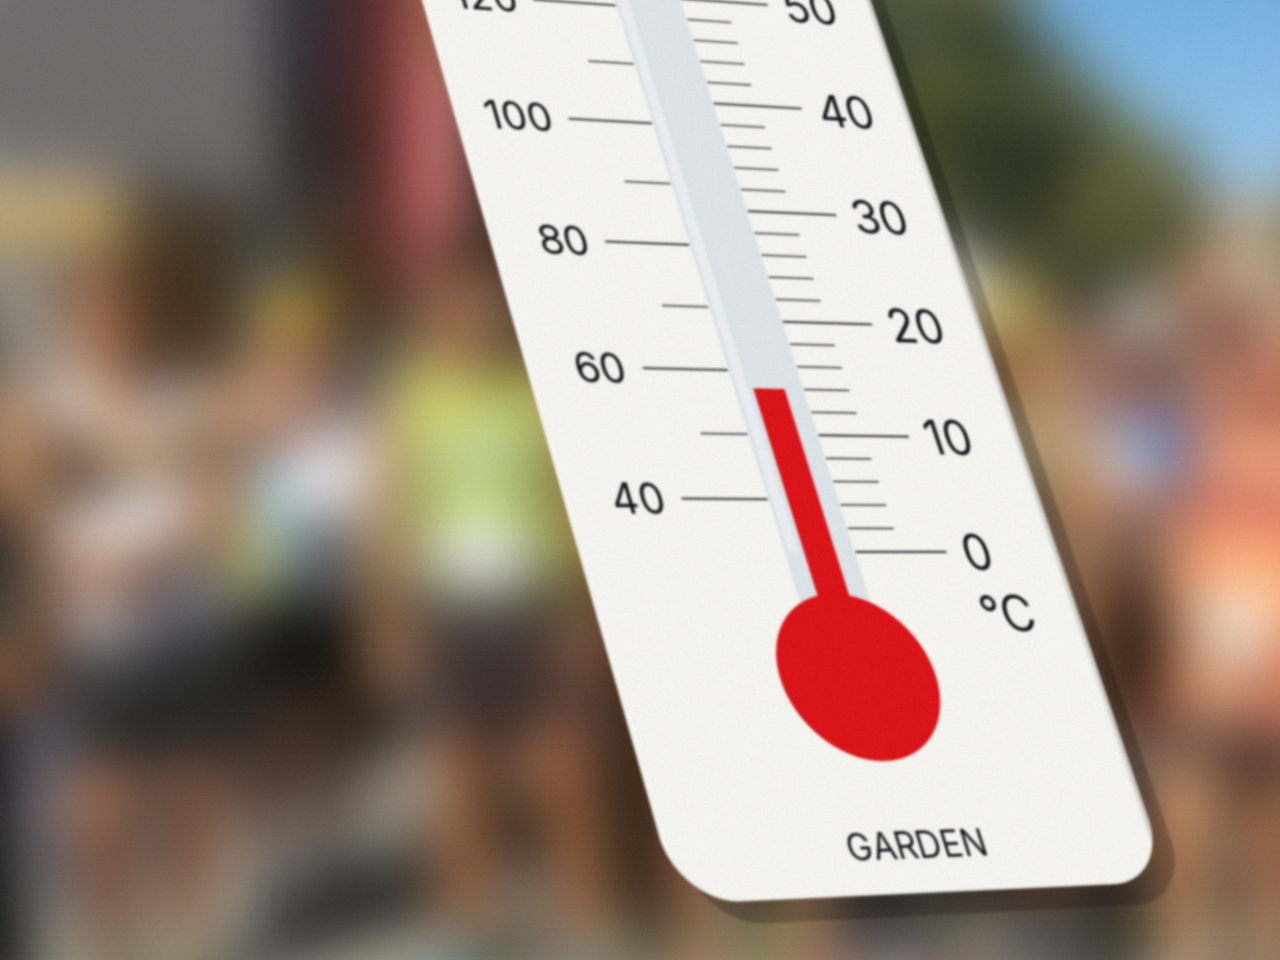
14 °C
